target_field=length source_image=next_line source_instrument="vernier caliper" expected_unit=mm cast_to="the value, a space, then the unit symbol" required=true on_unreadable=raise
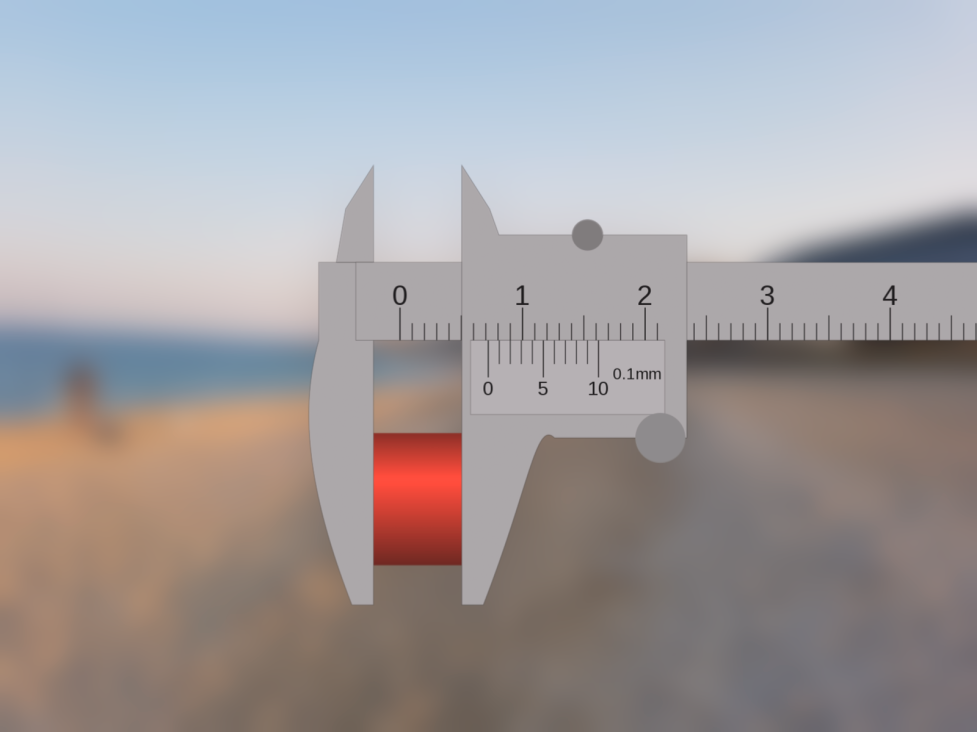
7.2 mm
